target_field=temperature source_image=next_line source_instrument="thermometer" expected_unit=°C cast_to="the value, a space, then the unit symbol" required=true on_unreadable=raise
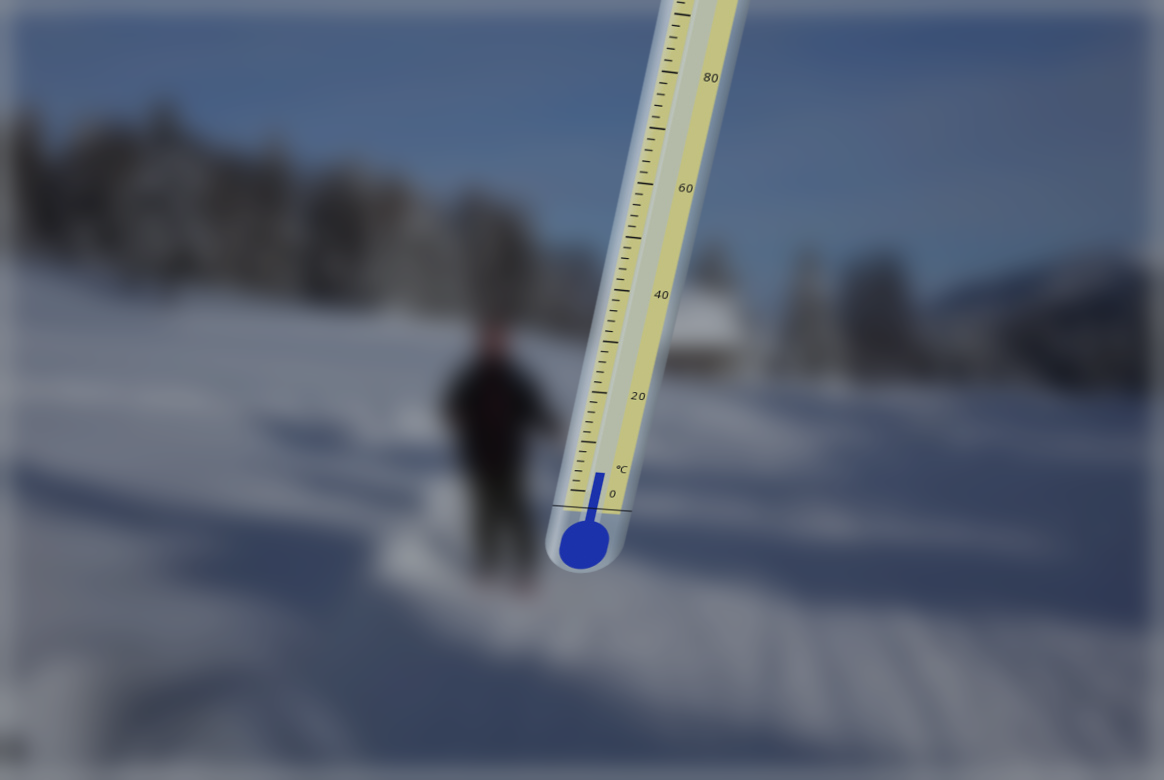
4 °C
